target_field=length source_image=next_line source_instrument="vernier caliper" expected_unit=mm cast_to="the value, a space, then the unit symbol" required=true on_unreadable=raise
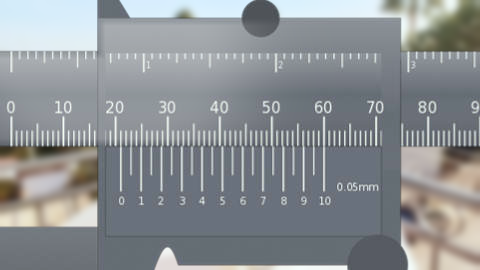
21.0 mm
